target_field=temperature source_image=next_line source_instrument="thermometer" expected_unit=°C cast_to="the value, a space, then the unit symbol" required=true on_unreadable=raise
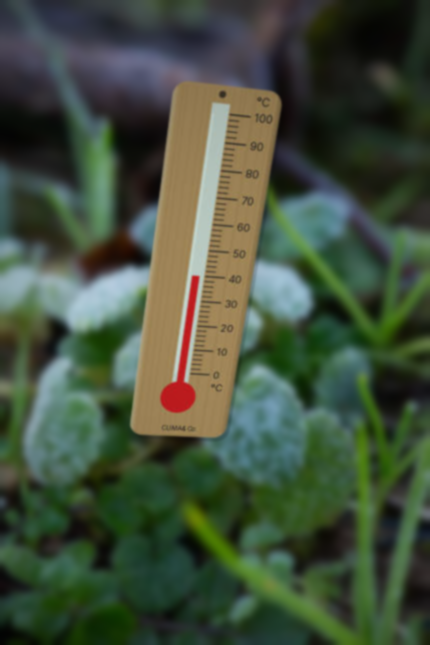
40 °C
